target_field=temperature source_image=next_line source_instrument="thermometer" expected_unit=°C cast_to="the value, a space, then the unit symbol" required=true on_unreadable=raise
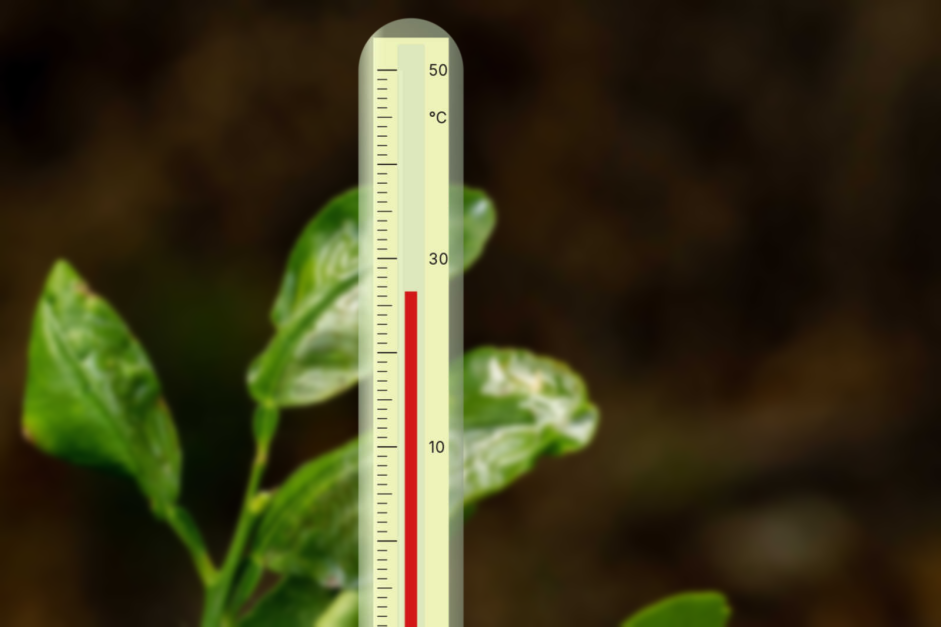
26.5 °C
